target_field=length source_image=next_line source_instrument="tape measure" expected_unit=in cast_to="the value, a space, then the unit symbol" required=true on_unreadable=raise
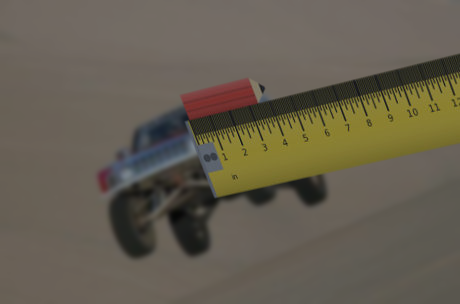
4 in
